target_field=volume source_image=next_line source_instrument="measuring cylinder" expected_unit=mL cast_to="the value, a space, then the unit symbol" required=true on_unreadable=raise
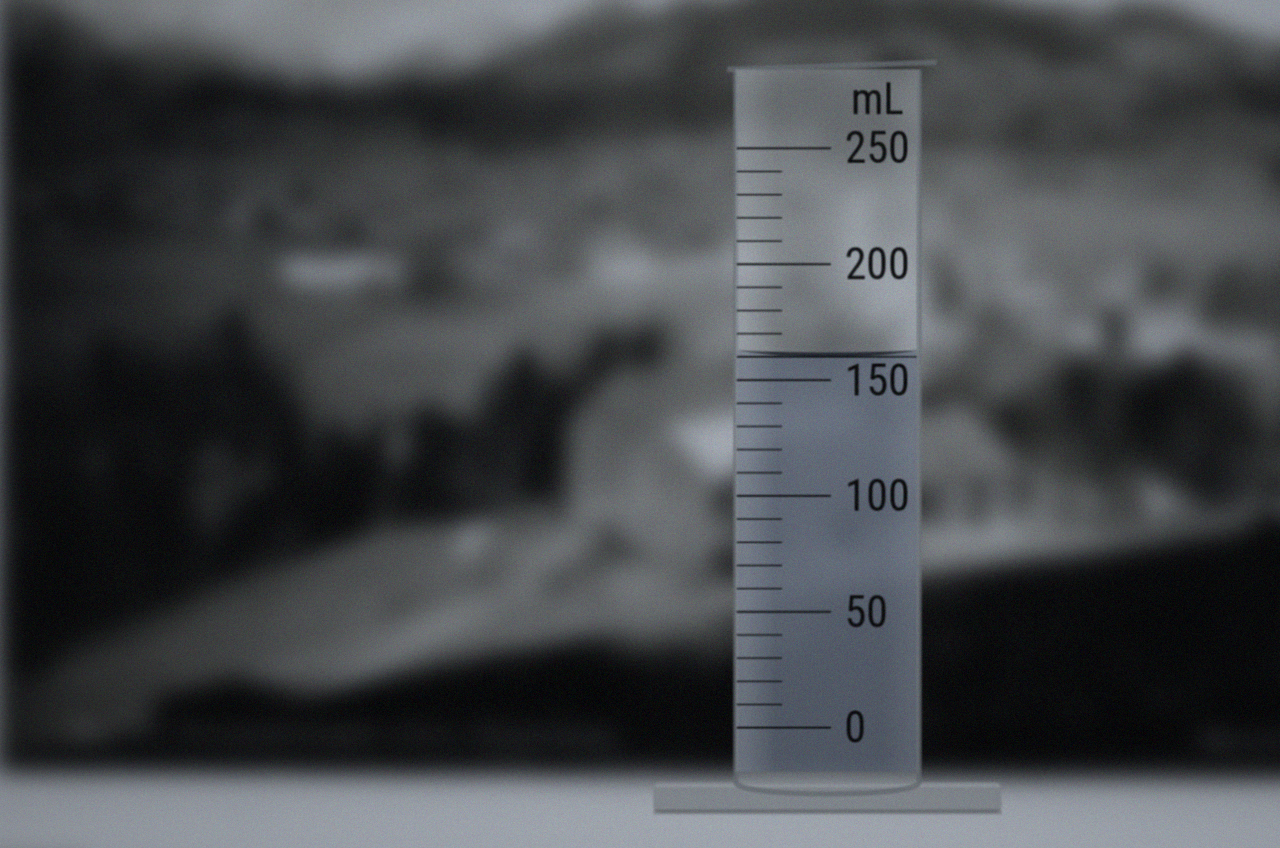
160 mL
